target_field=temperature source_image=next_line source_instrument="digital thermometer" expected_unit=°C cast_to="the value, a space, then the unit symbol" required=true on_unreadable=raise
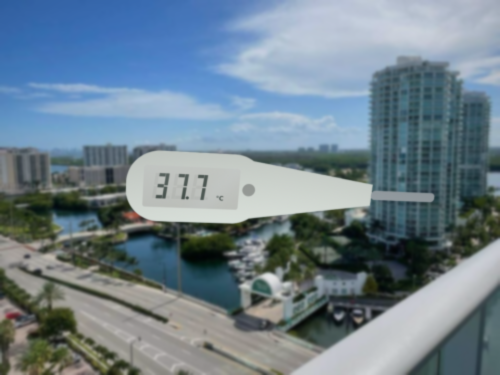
37.7 °C
